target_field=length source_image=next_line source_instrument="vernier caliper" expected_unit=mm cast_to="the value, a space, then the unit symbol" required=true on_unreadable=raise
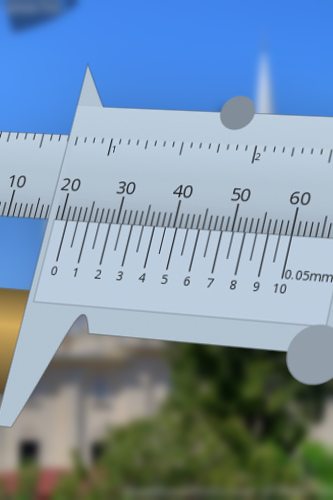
21.0 mm
